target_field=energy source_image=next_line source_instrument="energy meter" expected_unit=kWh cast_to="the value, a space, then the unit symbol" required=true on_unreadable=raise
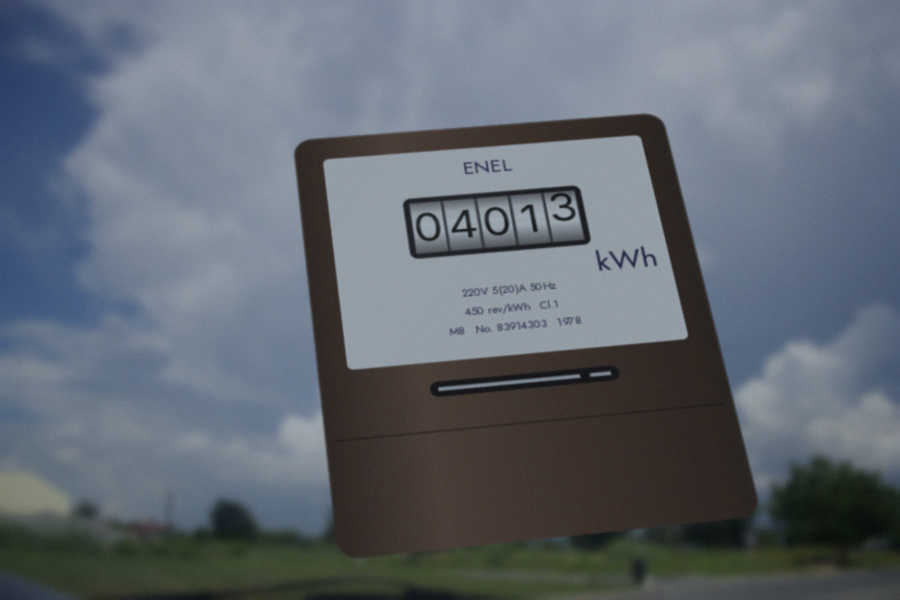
4013 kWh
